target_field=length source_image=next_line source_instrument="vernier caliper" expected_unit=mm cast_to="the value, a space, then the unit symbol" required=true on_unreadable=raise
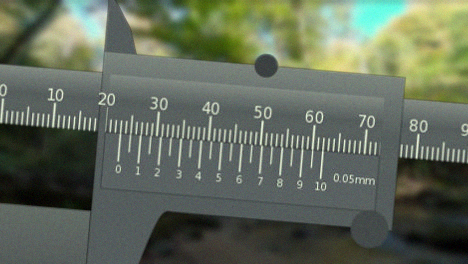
23.0 mm
